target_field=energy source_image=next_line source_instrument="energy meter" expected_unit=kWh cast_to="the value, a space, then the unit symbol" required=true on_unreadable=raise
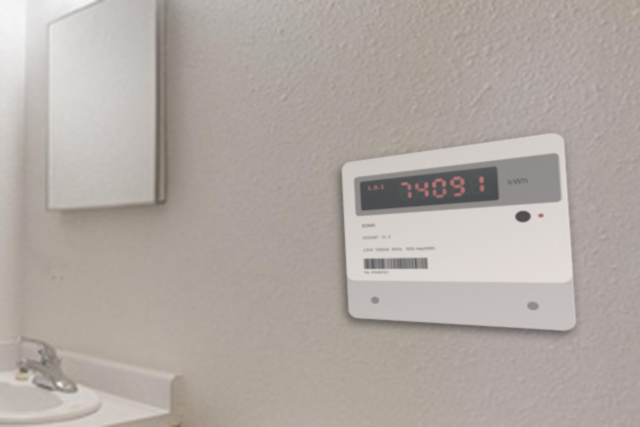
74091 kWh
